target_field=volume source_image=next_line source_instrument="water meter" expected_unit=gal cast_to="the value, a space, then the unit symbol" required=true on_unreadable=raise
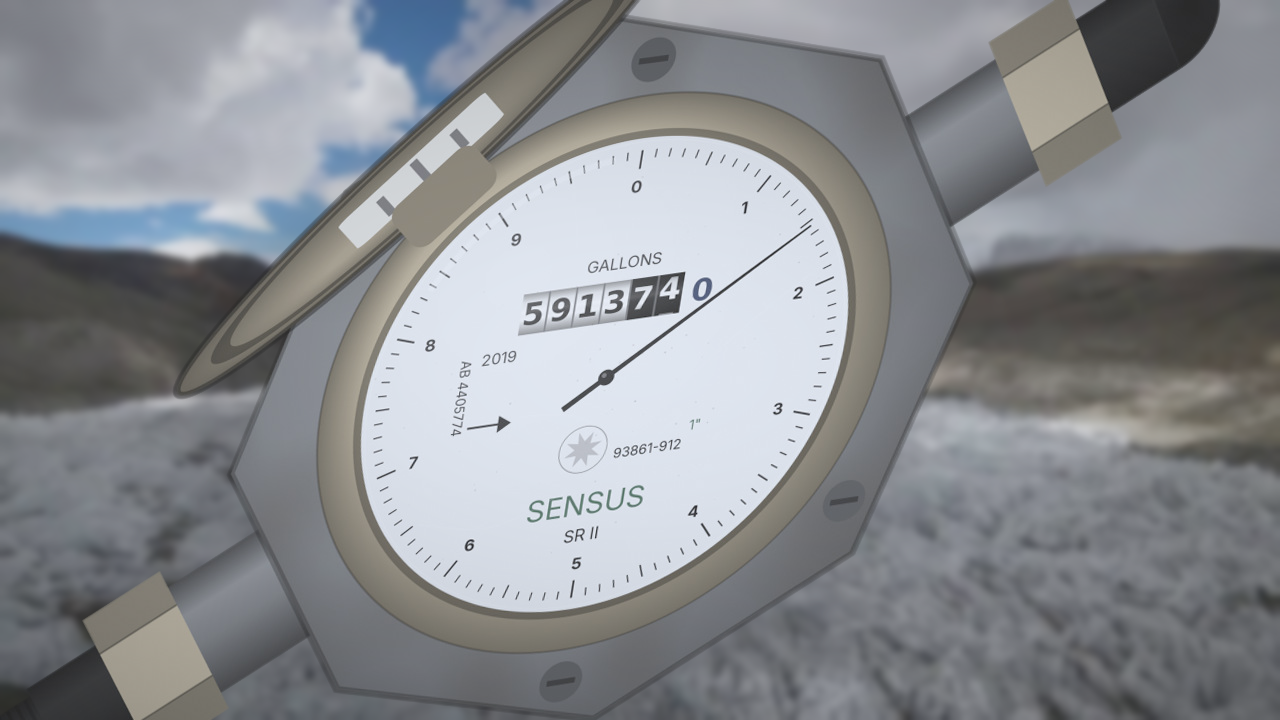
5913741.5 gal
